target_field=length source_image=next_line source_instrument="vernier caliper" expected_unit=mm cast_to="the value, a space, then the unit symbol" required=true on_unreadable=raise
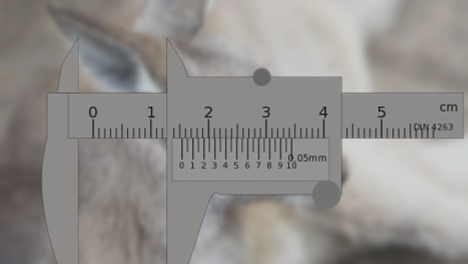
15.4 mm
